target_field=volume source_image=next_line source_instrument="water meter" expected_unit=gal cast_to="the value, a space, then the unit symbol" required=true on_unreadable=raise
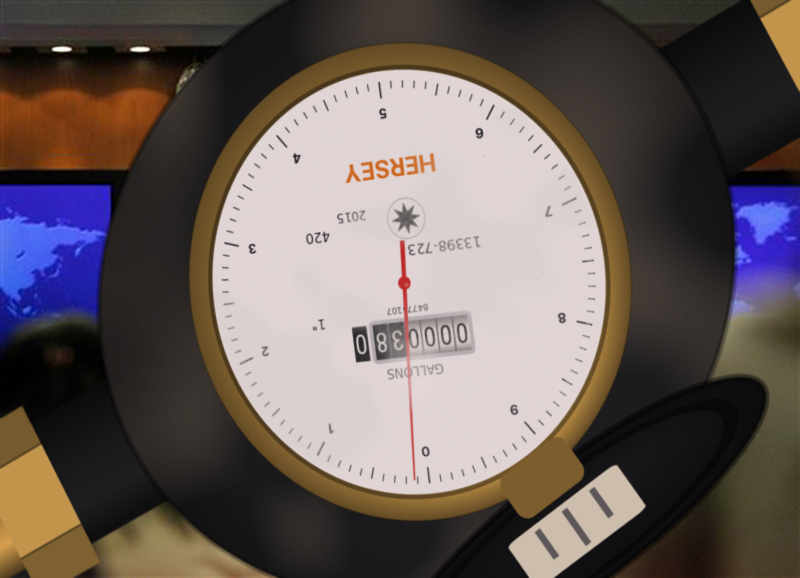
380.1 gal
